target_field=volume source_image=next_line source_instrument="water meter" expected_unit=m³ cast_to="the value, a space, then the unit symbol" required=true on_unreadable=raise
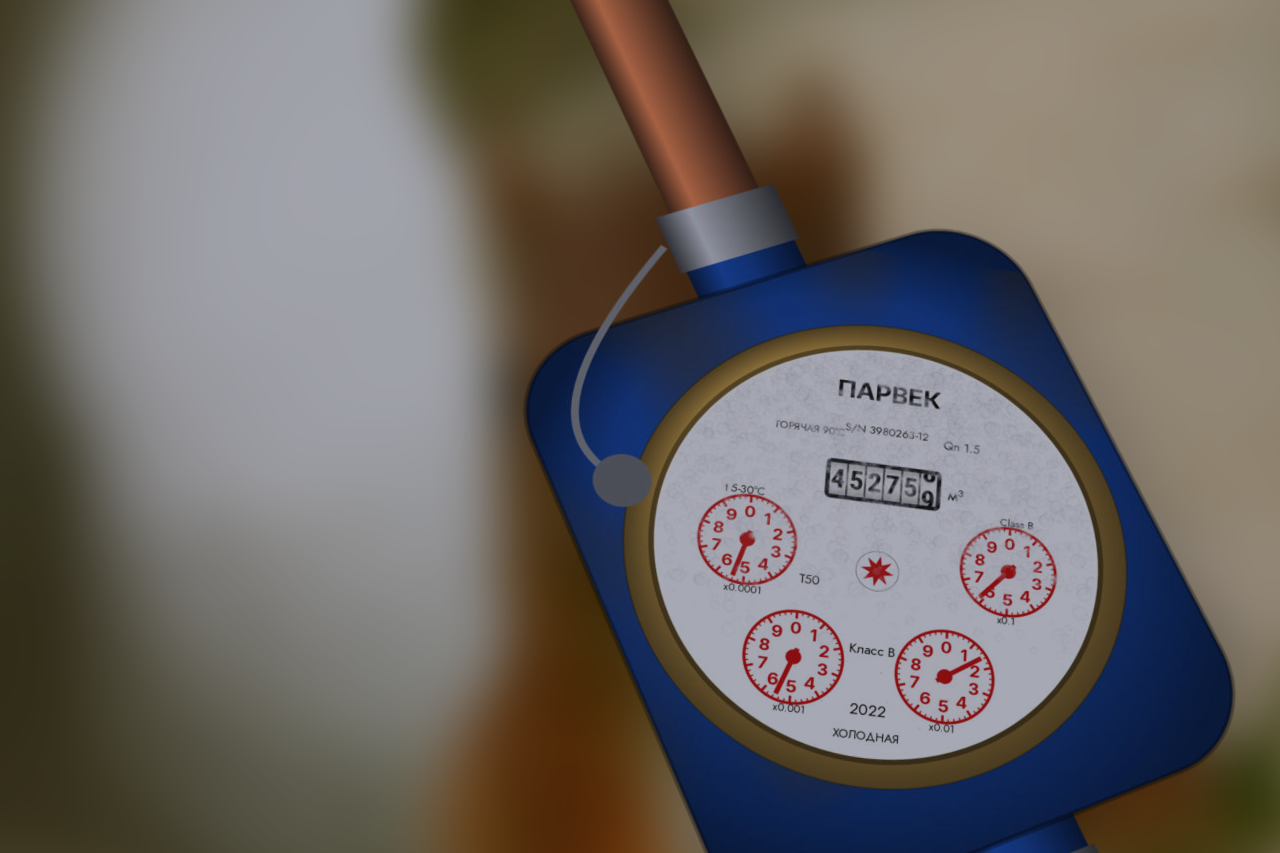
452758.6155 m³
